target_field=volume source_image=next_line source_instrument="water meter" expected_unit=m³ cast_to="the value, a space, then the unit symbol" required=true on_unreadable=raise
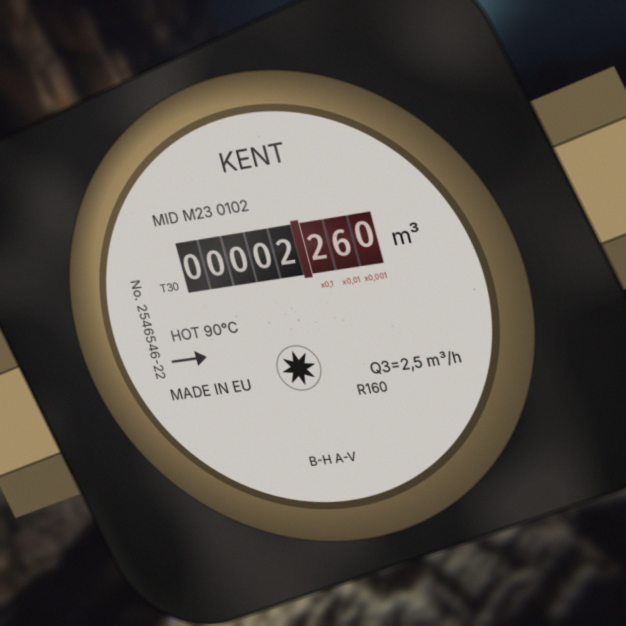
2.260 m³
